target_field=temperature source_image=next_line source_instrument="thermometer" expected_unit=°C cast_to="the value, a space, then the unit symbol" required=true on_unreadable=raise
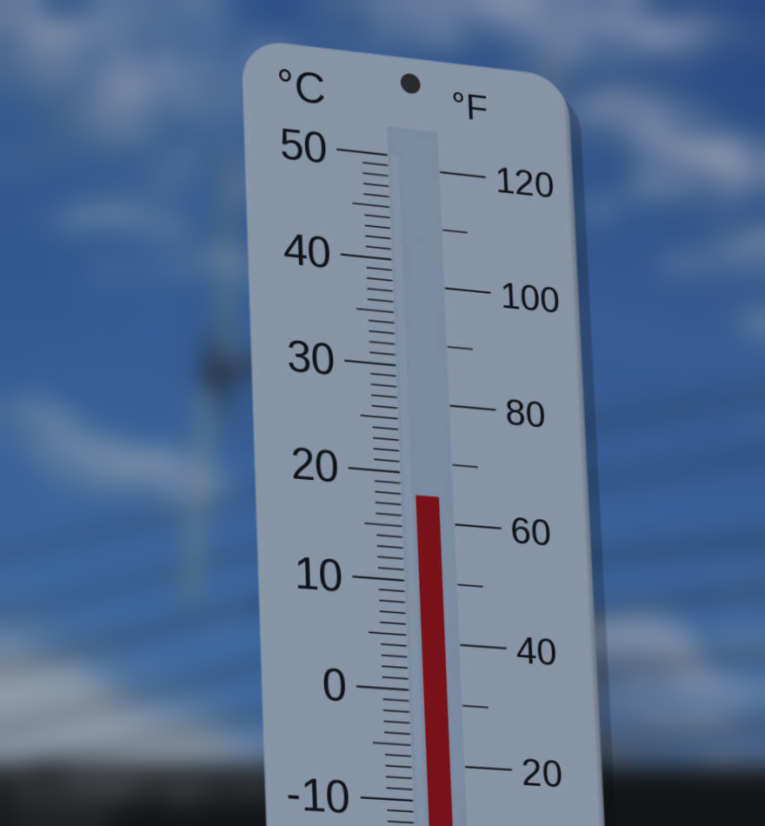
18 °C
